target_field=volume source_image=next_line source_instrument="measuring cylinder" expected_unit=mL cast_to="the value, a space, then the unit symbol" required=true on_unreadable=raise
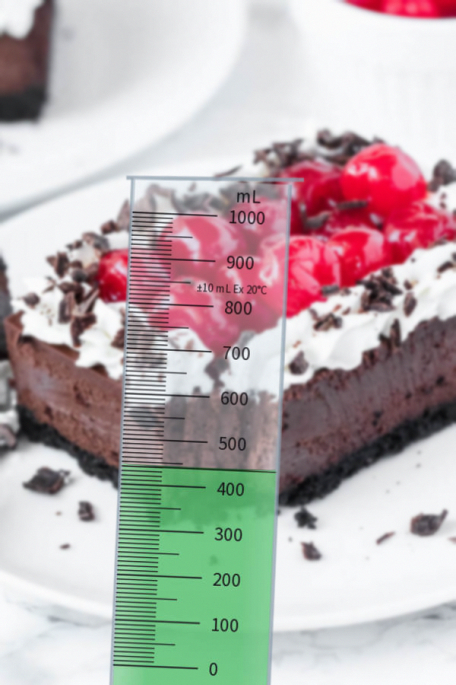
440 mL
